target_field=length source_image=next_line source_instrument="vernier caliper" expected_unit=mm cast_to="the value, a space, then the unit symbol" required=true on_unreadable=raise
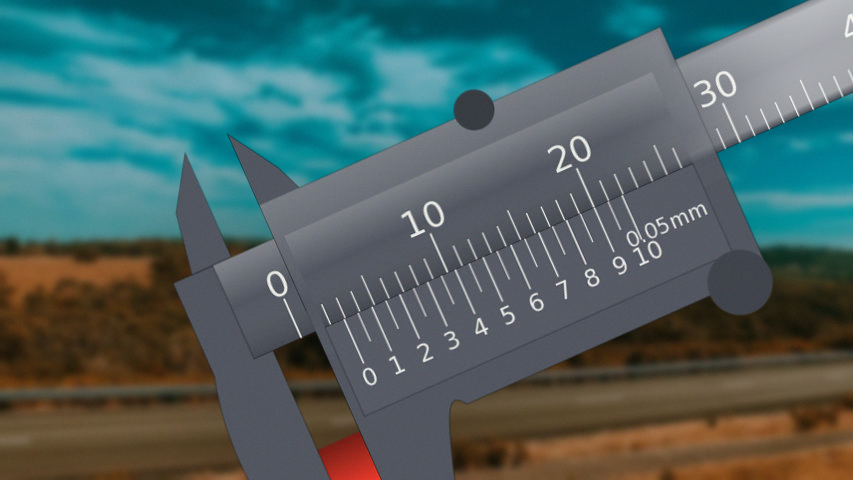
2.9 mm
